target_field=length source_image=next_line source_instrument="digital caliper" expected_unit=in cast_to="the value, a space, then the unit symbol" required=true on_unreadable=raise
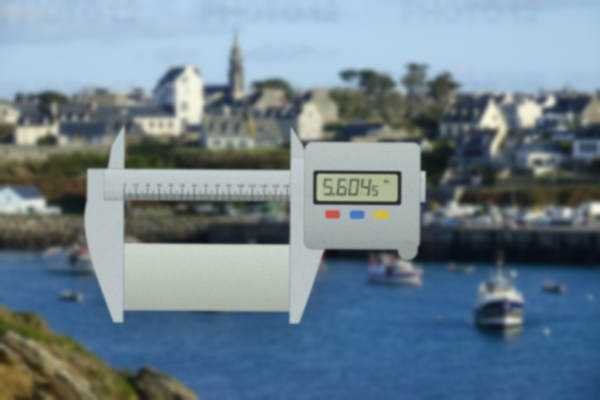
5.6045 in
